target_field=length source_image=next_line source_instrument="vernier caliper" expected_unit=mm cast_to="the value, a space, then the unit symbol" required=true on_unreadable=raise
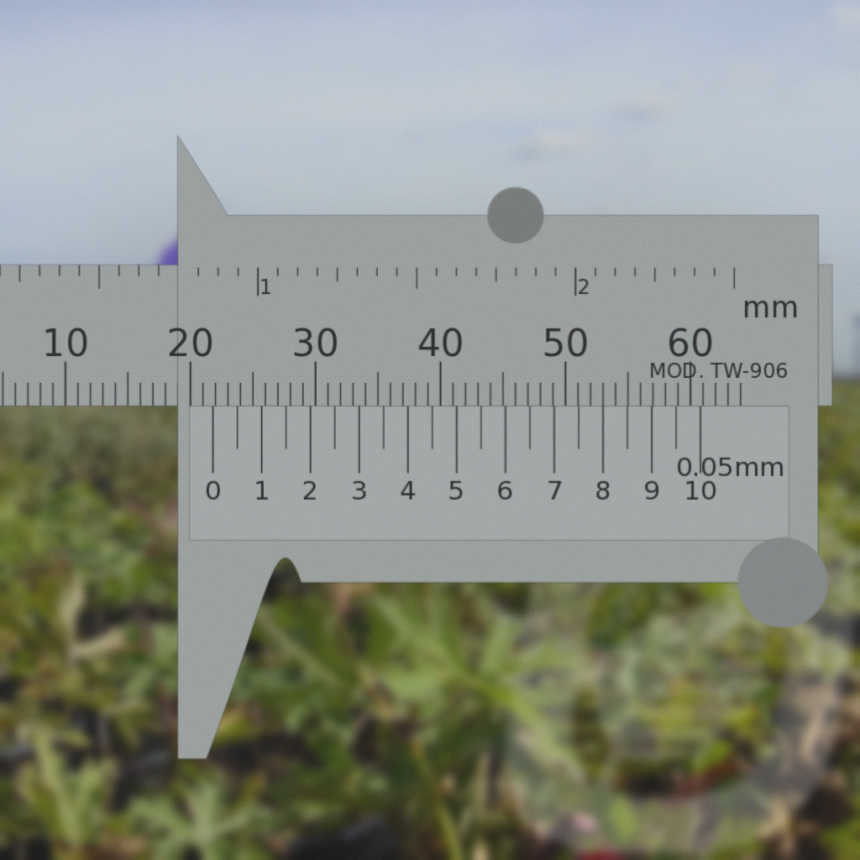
21.8 mm
